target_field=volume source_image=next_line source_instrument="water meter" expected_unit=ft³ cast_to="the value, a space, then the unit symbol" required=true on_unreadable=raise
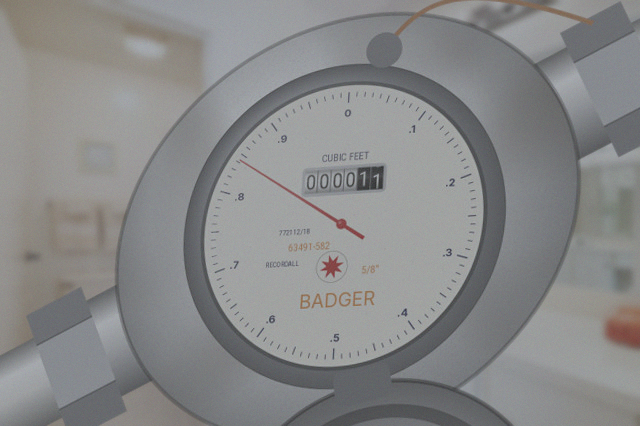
10.84 ft³
